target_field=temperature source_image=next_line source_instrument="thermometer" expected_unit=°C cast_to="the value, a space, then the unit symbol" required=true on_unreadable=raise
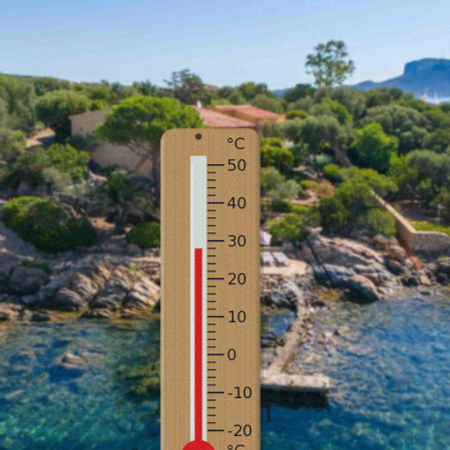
28 °C
